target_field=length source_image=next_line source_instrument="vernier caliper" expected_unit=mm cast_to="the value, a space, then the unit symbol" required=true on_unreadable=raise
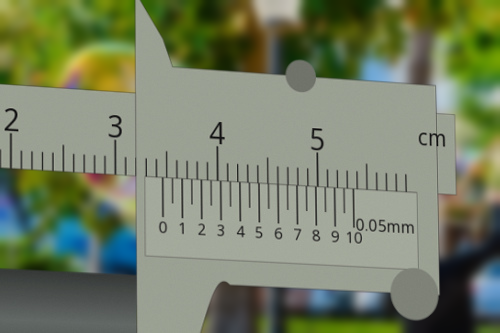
34.6 mm
